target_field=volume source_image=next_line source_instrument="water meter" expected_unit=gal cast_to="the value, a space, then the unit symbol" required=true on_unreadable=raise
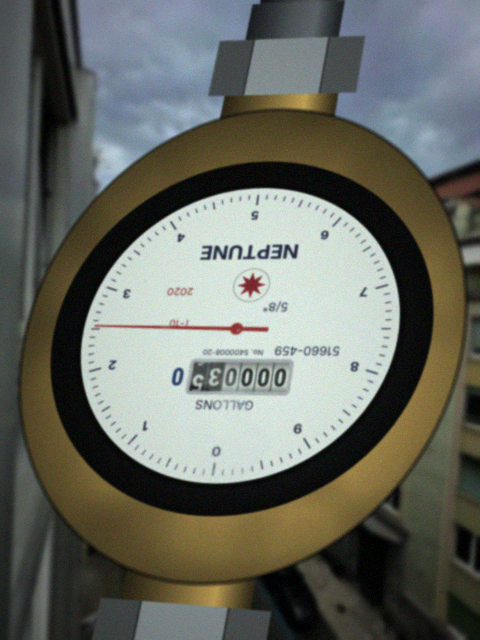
352.5 gal
